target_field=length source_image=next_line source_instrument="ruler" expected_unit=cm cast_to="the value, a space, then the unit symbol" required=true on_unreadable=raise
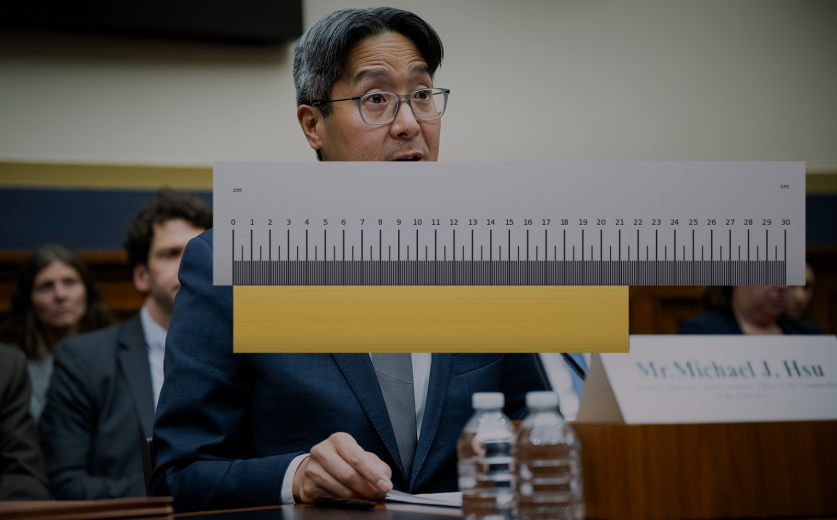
21.5 cm
